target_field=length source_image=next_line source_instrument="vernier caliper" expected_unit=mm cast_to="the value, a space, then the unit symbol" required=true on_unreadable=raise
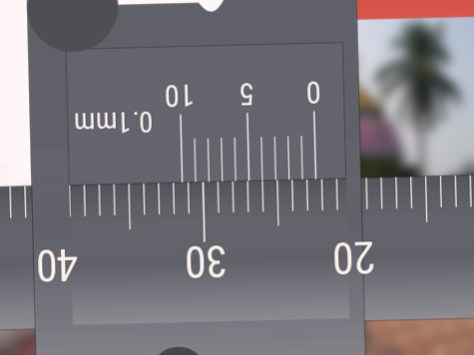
22.4 mm
